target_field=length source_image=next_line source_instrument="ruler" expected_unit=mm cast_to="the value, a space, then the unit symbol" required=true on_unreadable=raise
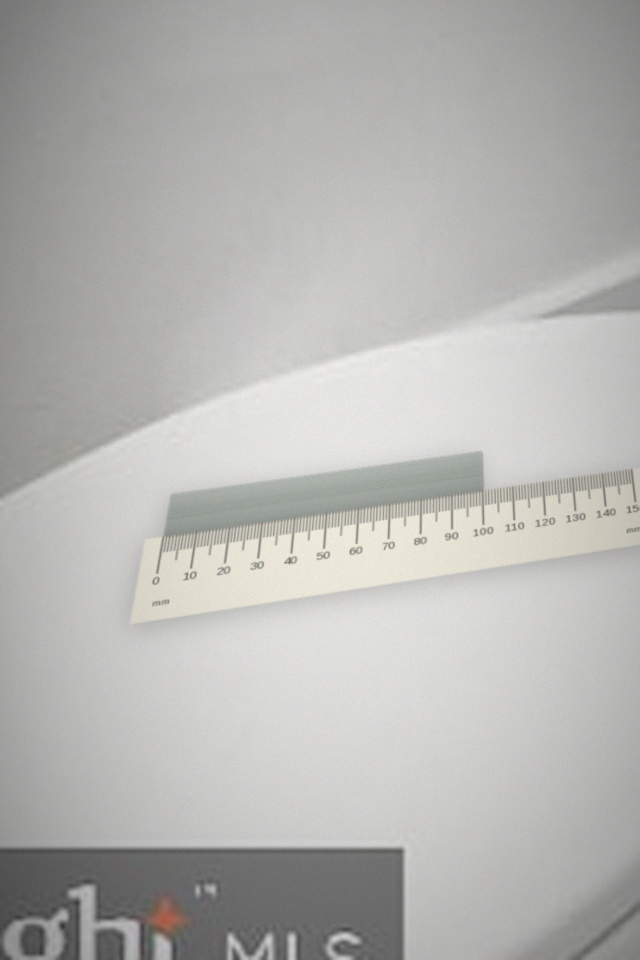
100 mm
